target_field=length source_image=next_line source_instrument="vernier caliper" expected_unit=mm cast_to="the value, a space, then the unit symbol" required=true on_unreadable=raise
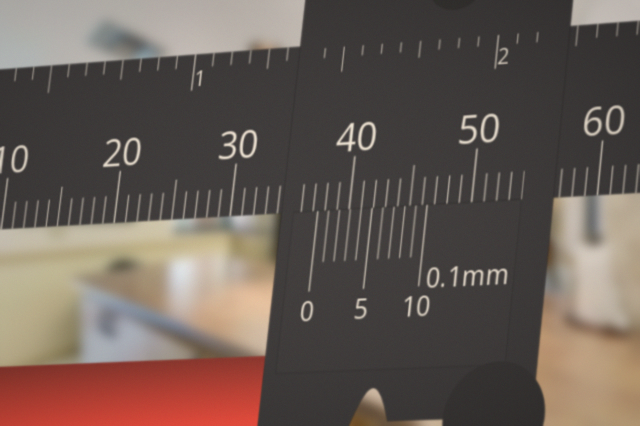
37.4 mm
